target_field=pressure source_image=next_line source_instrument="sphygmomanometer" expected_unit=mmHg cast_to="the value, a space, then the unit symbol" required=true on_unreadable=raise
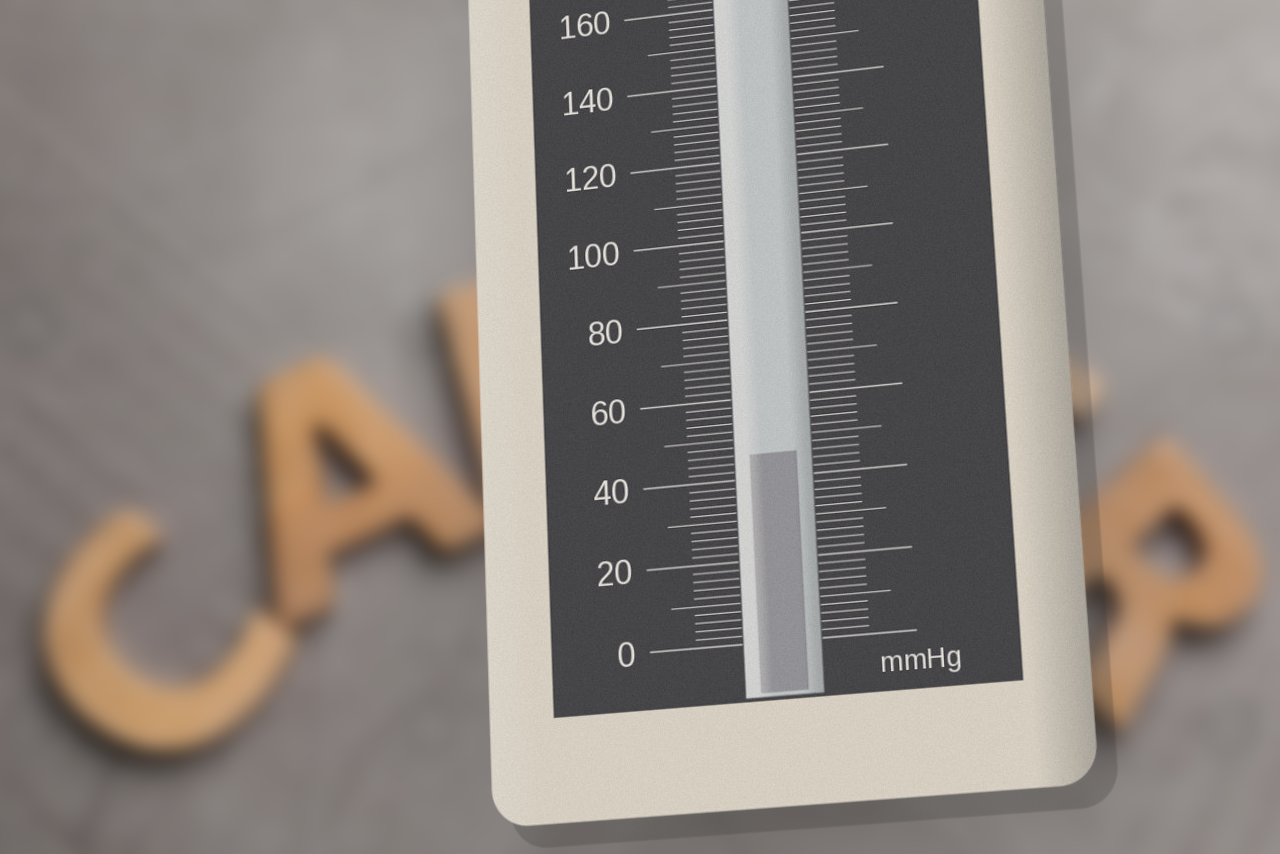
46 mmHg
